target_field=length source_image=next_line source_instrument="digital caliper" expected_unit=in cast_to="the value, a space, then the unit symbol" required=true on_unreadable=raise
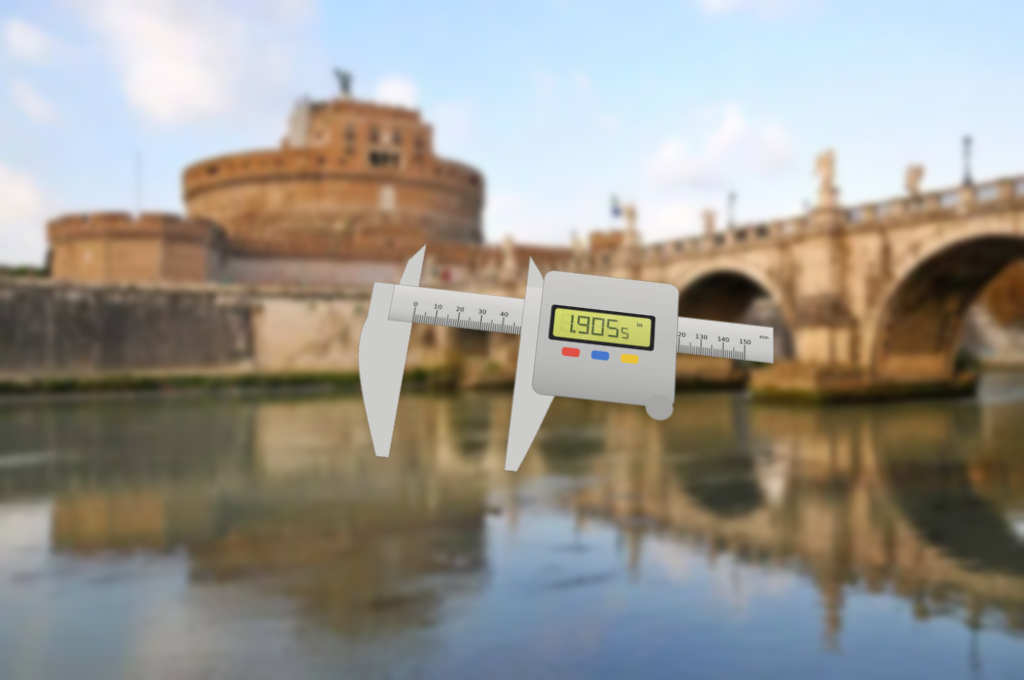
1.9055 in
